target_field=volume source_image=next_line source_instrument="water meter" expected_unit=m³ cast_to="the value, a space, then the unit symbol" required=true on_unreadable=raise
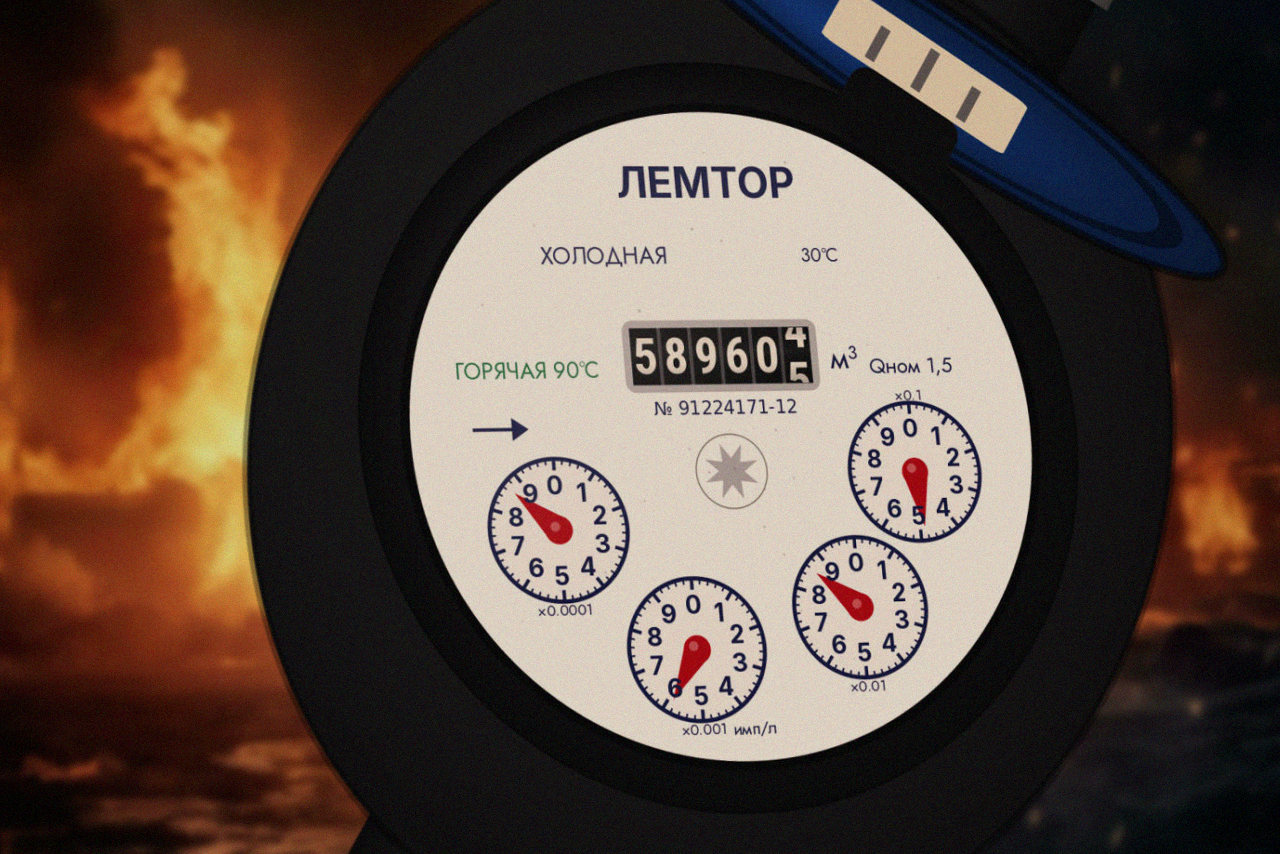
589604.4858 m³
